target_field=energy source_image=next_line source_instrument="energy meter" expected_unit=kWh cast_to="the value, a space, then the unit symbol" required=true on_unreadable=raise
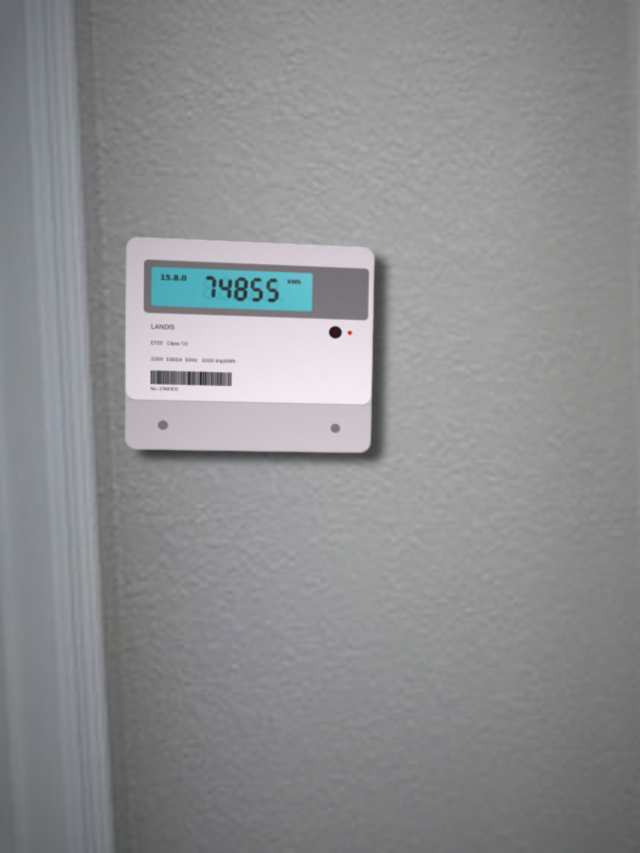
74855 kWh
